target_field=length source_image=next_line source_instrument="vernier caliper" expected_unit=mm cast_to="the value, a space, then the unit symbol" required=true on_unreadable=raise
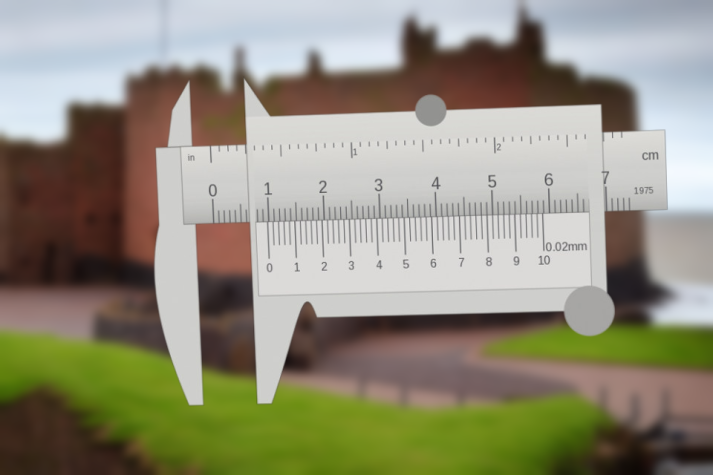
9.8 mm
